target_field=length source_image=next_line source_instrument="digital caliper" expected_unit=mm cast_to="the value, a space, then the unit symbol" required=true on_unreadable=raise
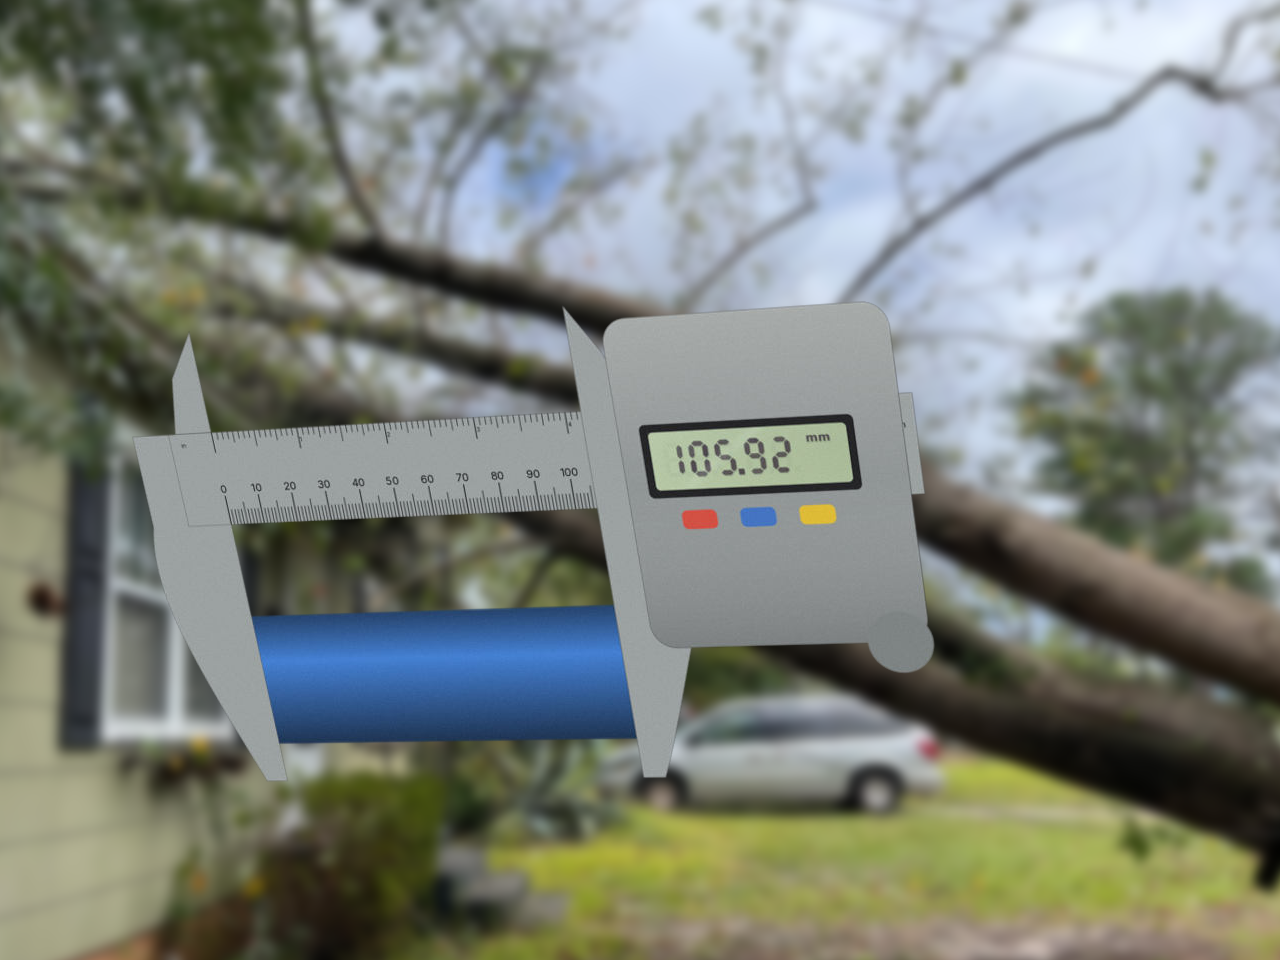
105.92 mm
